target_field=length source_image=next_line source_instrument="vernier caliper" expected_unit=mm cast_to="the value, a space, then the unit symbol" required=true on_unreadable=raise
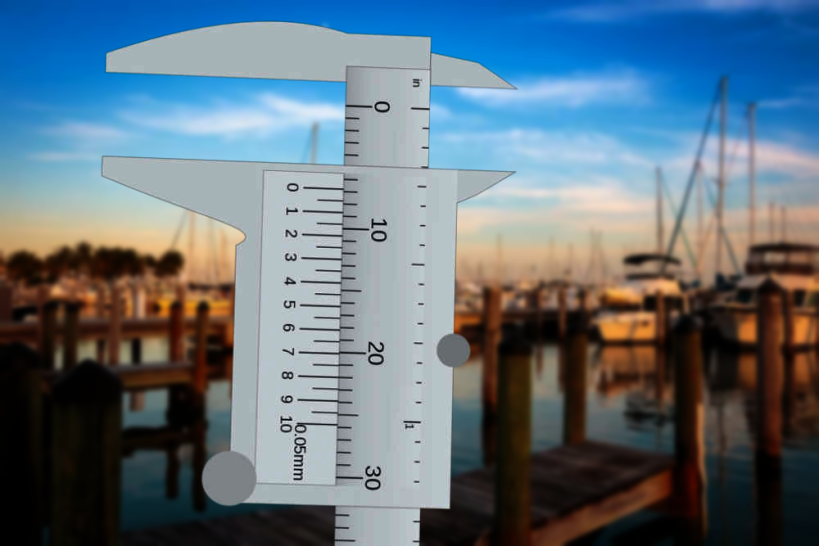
6.8 mm
